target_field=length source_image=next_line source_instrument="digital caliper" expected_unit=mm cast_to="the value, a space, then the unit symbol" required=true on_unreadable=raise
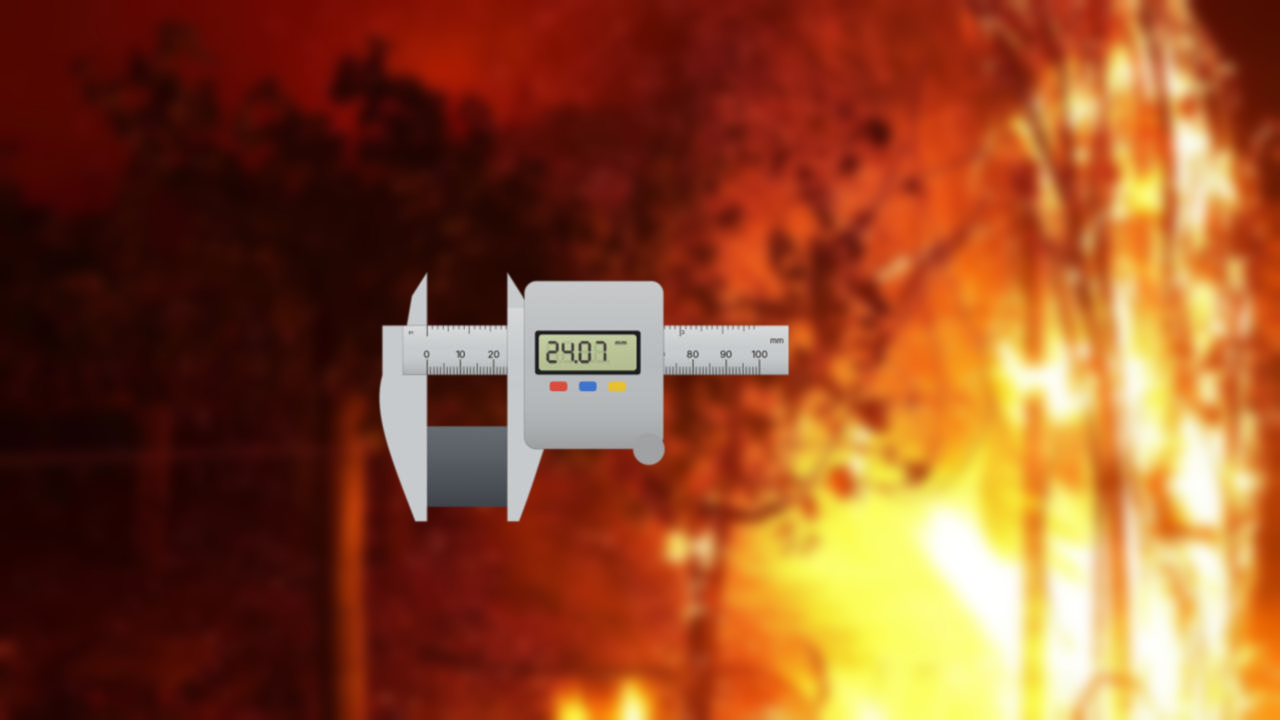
24.07 mm
